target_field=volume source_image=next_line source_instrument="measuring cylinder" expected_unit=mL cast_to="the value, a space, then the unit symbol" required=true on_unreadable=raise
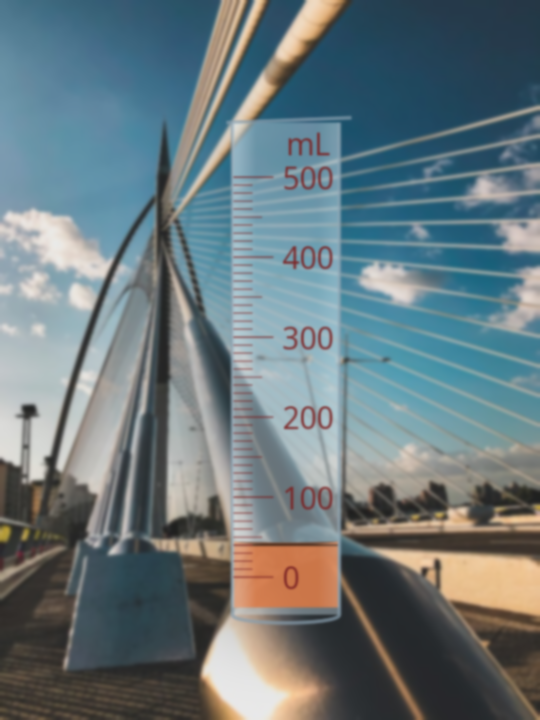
40 mL
